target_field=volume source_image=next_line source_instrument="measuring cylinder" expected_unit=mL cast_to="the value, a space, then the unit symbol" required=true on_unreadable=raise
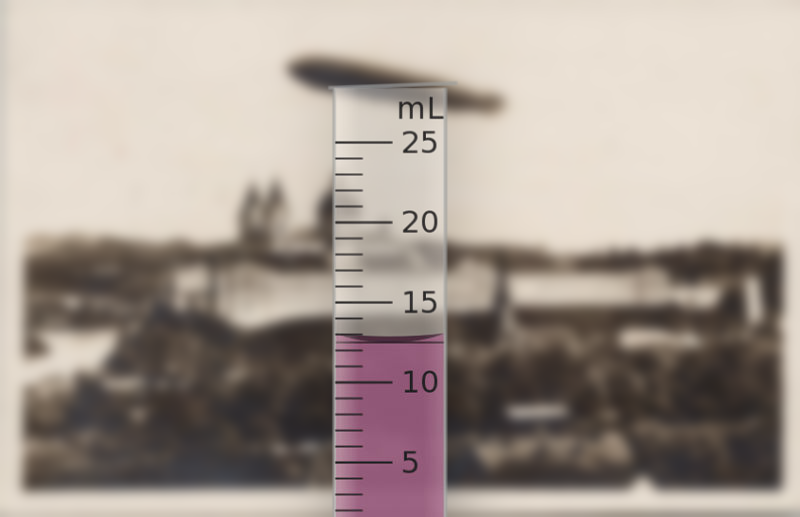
12.5 mL
